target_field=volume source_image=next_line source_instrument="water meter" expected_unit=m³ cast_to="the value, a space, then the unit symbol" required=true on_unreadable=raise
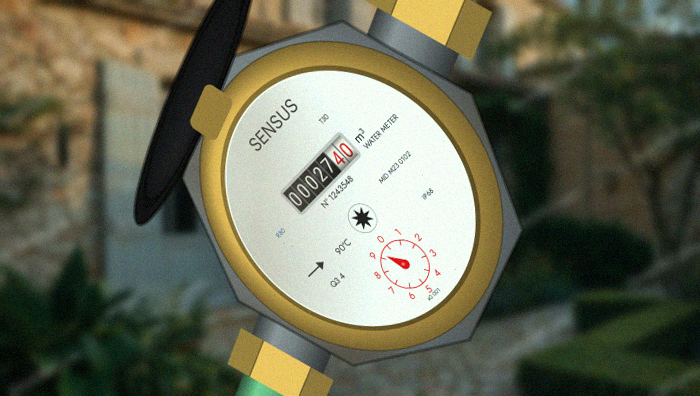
27.399 m³
